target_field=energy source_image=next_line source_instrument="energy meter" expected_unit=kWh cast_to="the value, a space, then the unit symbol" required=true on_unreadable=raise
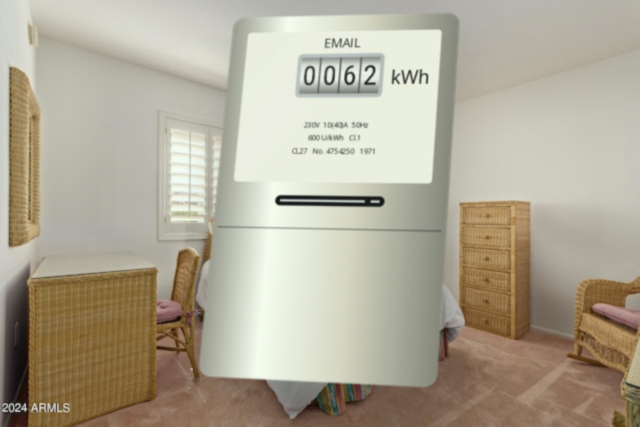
62 kWh
